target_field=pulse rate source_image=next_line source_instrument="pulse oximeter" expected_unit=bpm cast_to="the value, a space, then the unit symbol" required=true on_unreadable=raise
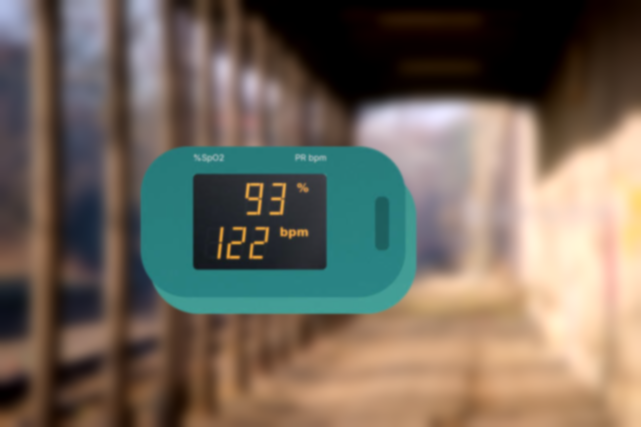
122 bpm
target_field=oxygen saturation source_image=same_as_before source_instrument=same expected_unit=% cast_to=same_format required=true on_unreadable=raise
93 %
